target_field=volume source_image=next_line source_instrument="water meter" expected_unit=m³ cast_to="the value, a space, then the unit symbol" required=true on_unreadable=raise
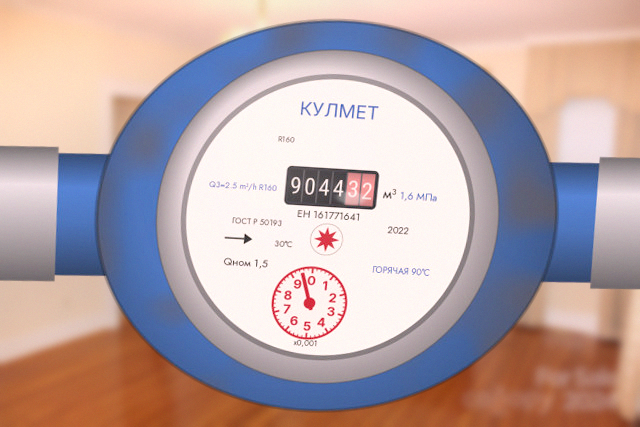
9044.319 m³
